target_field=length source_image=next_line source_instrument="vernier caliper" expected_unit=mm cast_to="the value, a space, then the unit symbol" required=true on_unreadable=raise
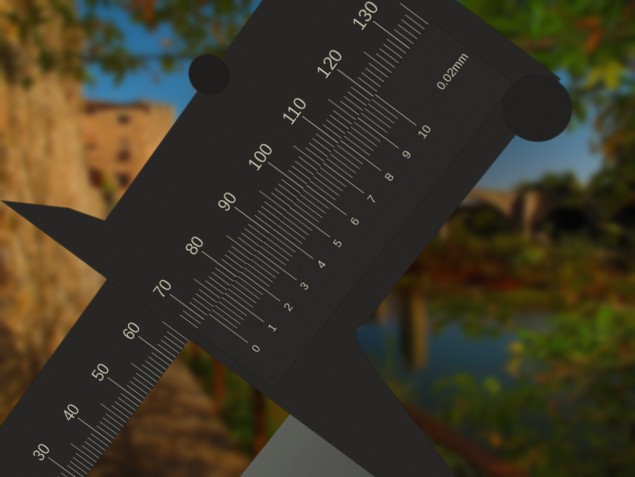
71.4 mm
